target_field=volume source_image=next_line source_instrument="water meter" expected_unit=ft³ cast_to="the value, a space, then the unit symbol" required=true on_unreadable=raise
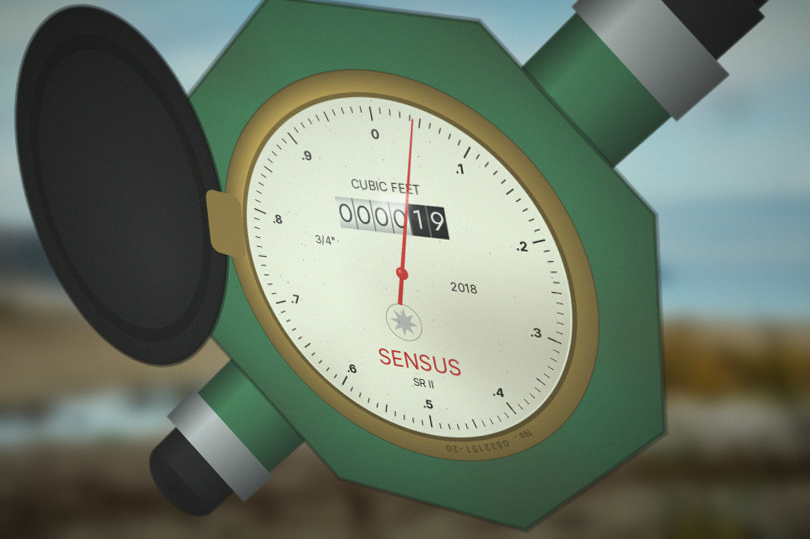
19.04 ft³
